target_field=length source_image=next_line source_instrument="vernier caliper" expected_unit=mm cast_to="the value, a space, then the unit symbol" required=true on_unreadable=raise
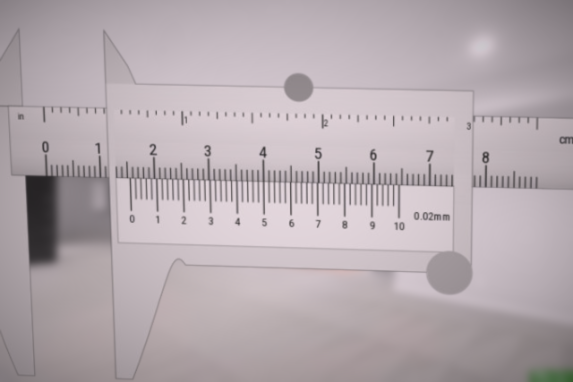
15.5 mm
